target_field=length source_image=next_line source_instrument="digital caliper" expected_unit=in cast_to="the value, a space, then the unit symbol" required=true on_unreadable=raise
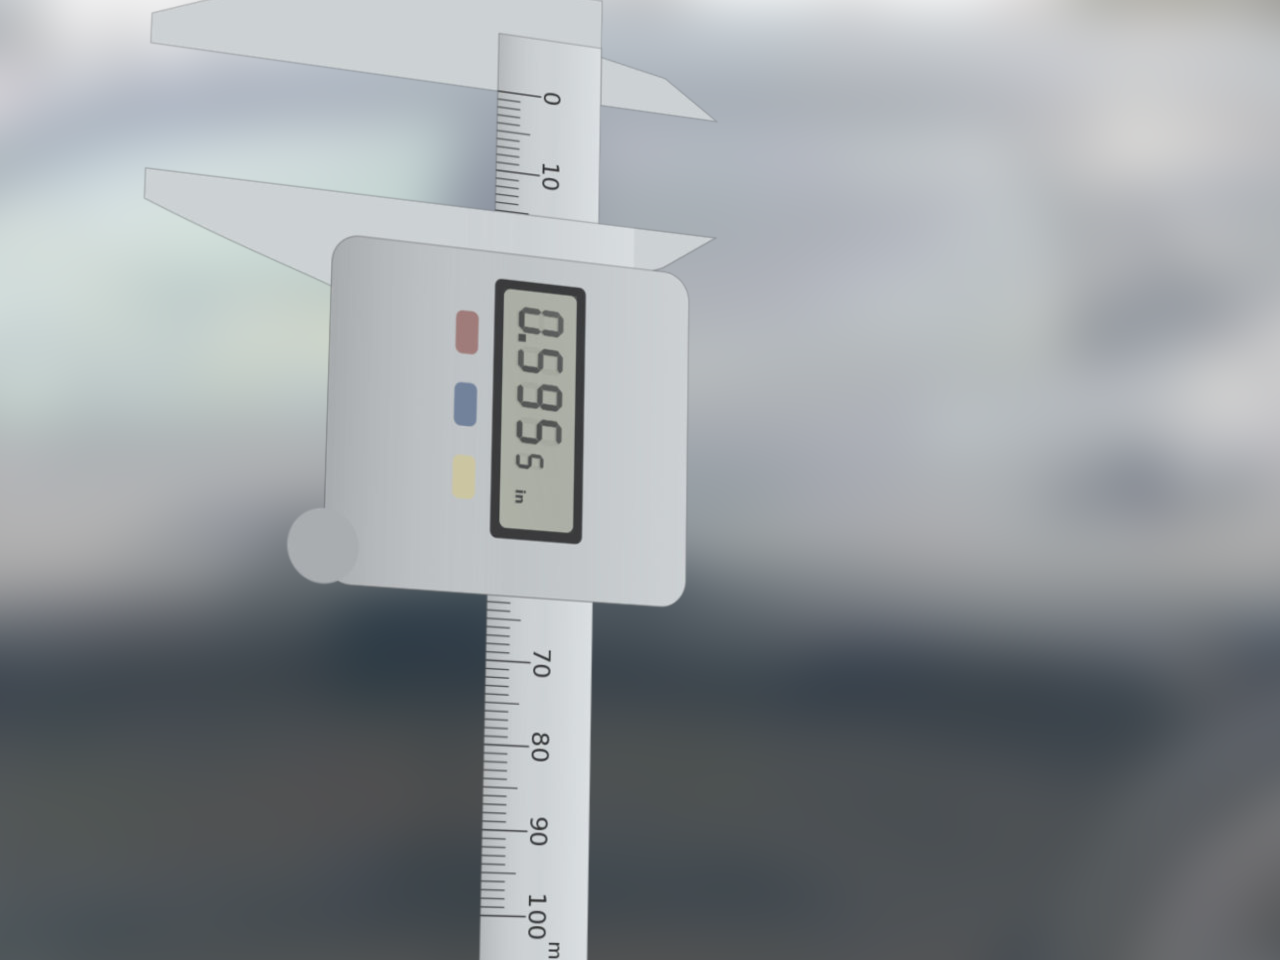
0.5955 in
